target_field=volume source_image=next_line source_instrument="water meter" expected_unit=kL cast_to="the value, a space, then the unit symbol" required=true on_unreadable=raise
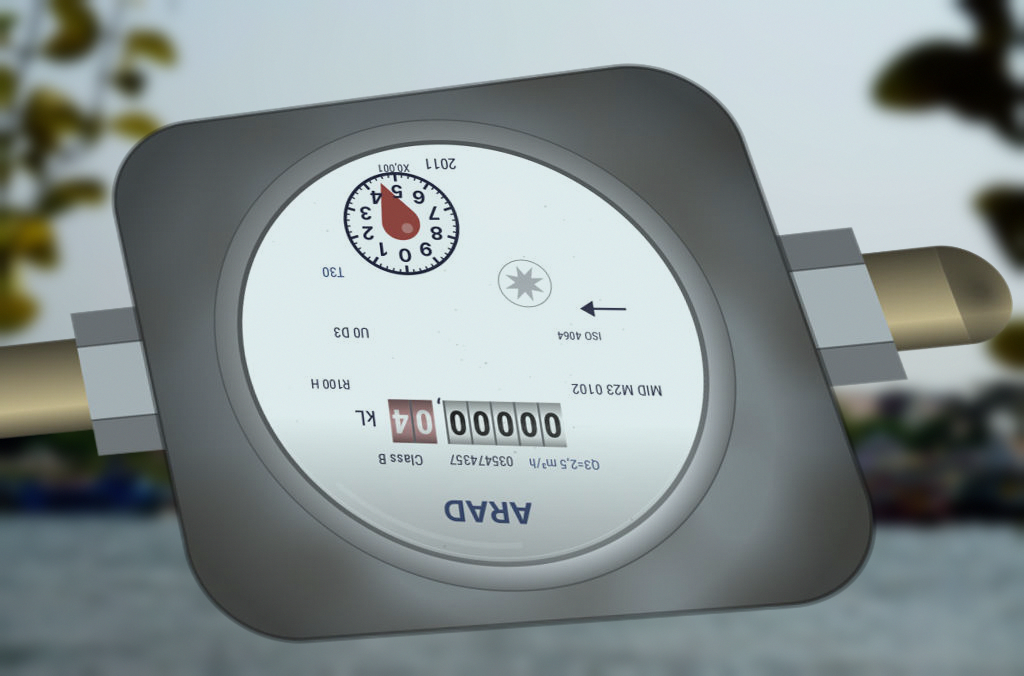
0.044 kL
